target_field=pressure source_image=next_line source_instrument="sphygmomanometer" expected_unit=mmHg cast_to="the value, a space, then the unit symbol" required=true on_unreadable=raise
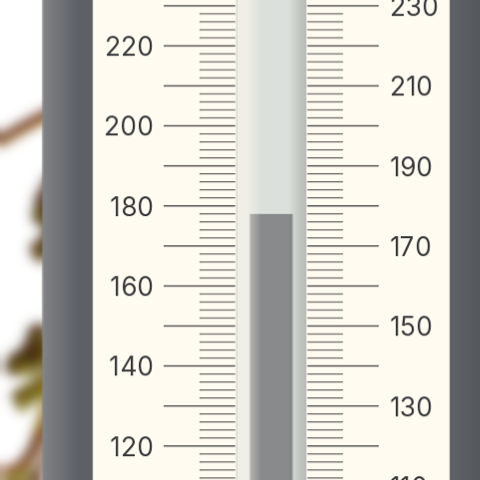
178 mmHg
